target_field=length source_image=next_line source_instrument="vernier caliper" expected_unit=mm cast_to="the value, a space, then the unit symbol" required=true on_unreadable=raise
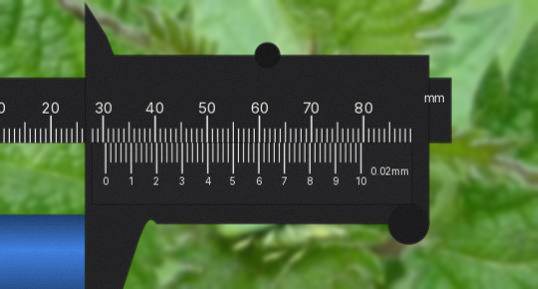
30.5 mm
